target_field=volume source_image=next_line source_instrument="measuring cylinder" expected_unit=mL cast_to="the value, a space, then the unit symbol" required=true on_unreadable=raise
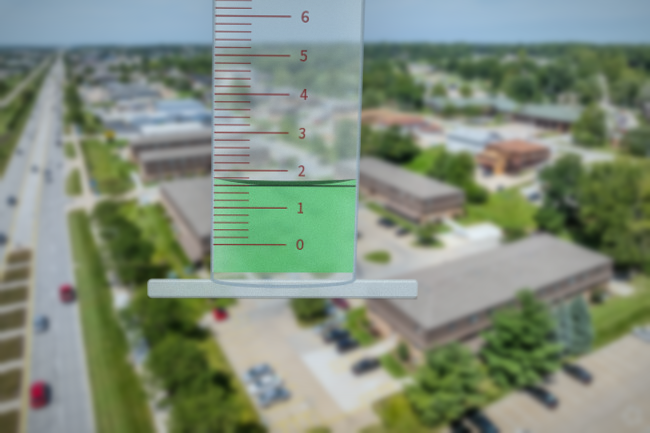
1.6 mL
